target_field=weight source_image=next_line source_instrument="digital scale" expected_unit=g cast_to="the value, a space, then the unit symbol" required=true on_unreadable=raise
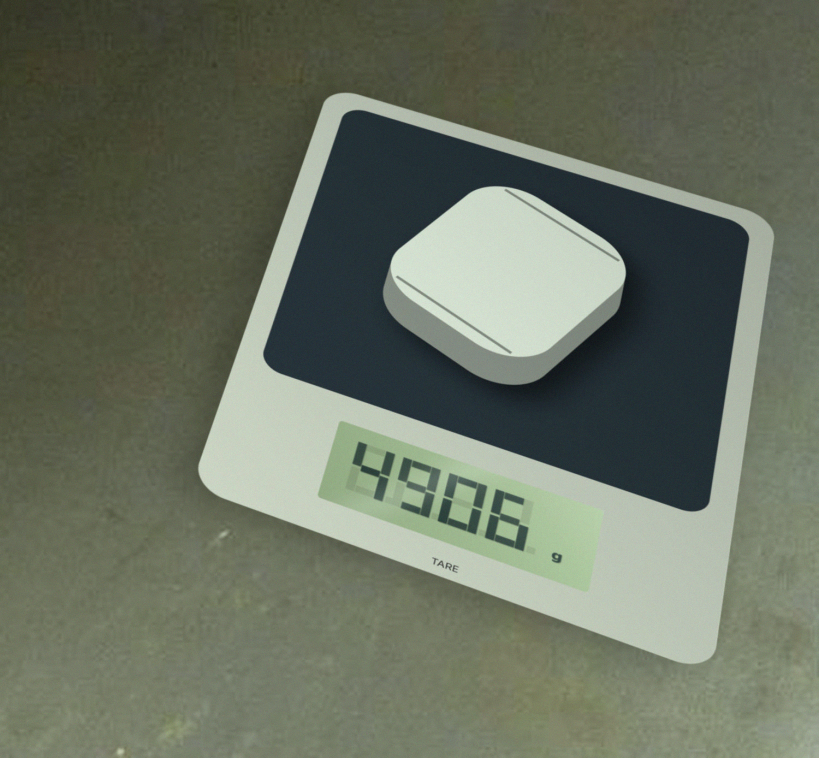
4906 g
